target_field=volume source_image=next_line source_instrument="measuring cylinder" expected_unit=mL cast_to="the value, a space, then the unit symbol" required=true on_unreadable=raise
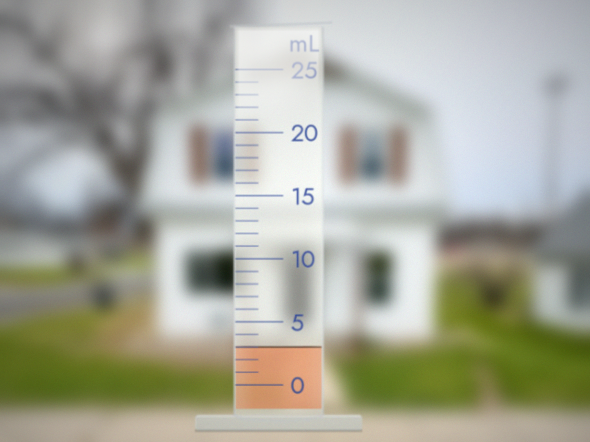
3 mL
